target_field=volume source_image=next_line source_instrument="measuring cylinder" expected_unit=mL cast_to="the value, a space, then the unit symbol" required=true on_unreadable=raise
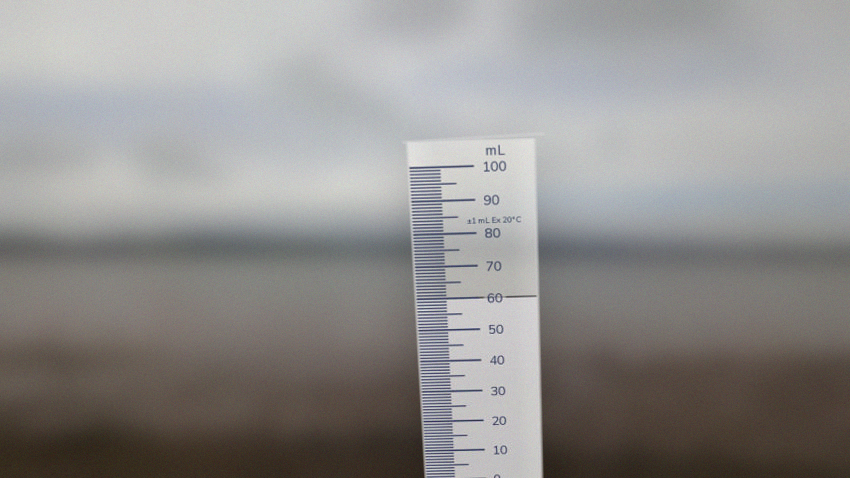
60 mL
